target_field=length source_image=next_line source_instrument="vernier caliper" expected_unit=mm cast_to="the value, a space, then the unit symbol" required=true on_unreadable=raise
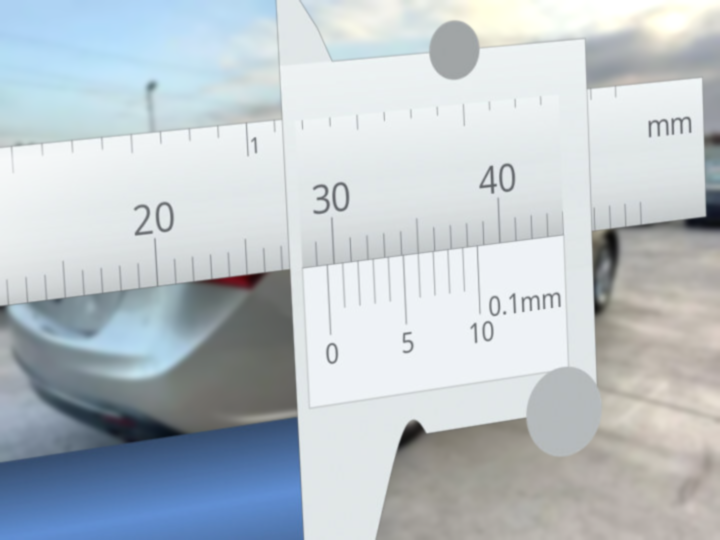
29.6 mm
